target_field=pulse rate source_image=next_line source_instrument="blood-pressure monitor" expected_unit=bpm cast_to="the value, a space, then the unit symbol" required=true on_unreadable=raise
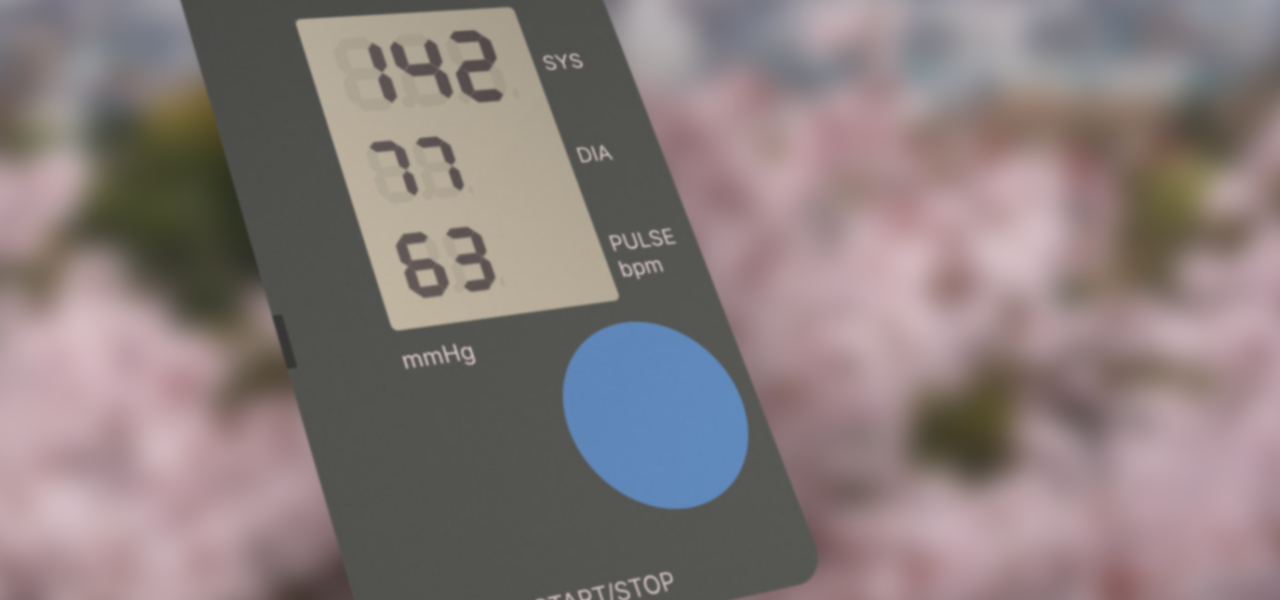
63 bpm
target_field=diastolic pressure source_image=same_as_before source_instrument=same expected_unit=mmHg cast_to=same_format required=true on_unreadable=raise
77 mmHg
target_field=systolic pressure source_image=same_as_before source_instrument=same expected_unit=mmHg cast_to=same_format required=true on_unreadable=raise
142 mmHg
